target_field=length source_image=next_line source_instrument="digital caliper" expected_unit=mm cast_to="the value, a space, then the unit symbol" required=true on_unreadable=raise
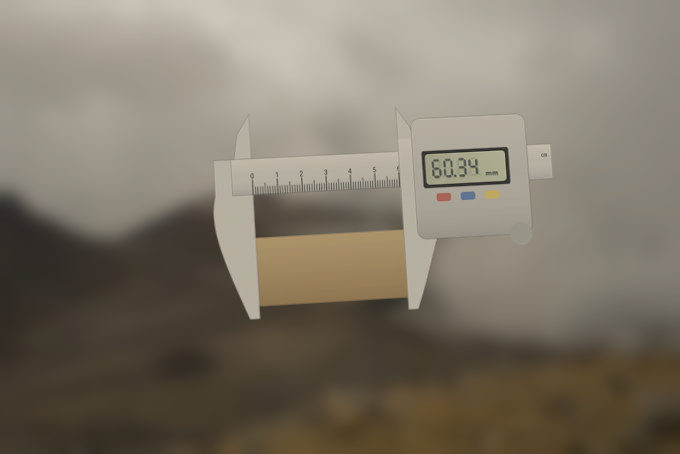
60.34 mm
